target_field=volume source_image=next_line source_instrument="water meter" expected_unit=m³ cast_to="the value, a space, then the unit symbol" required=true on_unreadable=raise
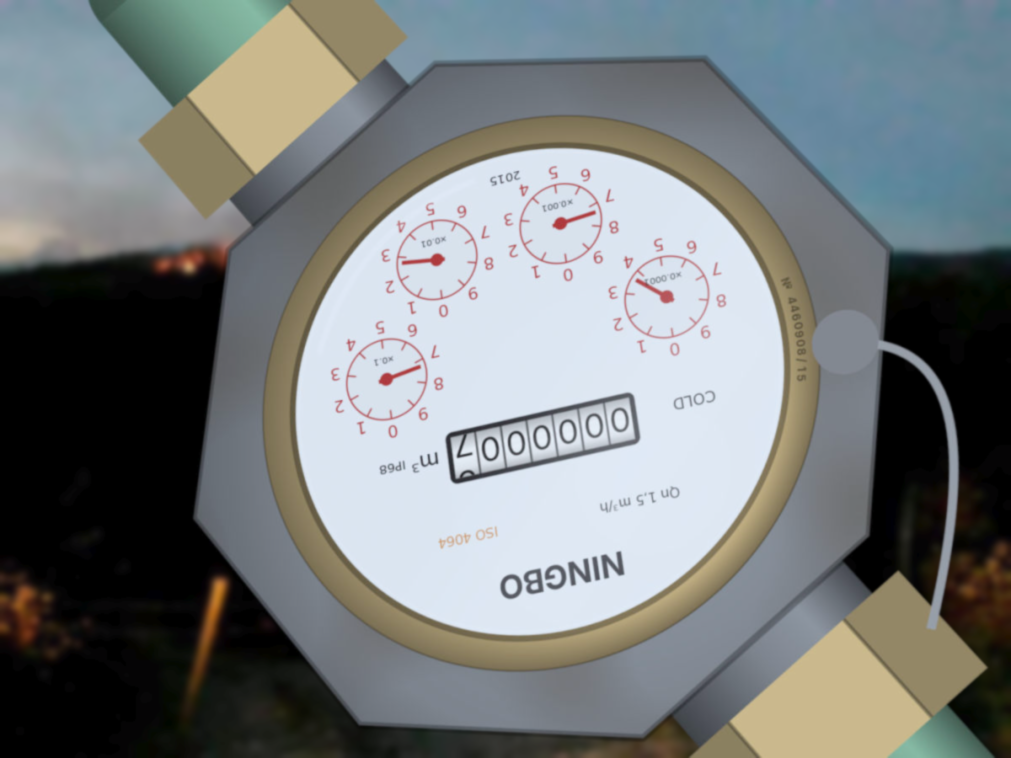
6.7273 m³
